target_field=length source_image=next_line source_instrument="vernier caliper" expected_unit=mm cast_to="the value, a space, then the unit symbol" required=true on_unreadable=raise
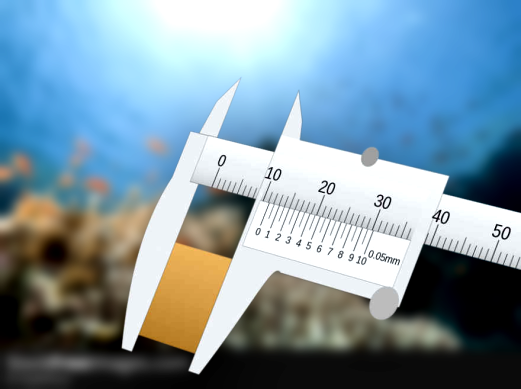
11.2 mm
